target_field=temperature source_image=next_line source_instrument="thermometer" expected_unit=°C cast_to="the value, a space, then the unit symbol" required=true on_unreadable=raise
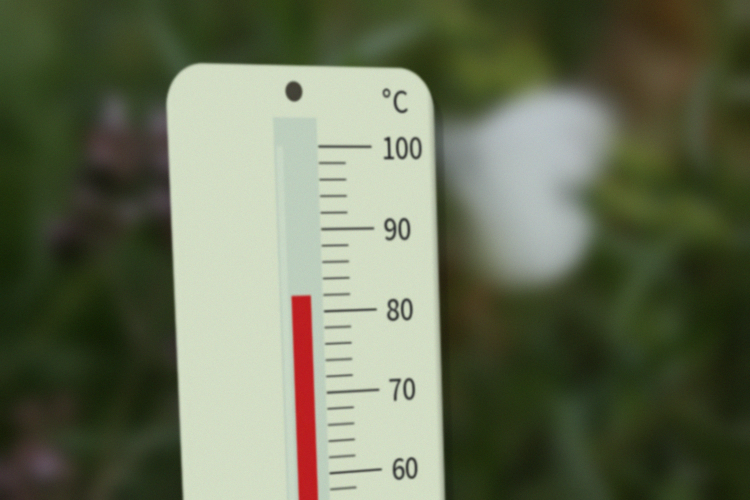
82 °C
